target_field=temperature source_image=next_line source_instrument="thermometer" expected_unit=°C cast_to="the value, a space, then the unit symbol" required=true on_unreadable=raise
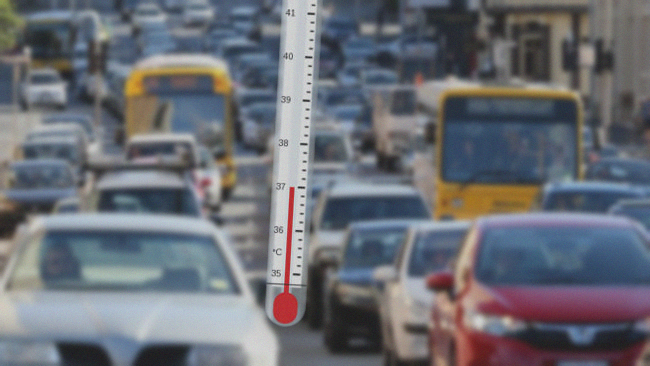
37 °C
